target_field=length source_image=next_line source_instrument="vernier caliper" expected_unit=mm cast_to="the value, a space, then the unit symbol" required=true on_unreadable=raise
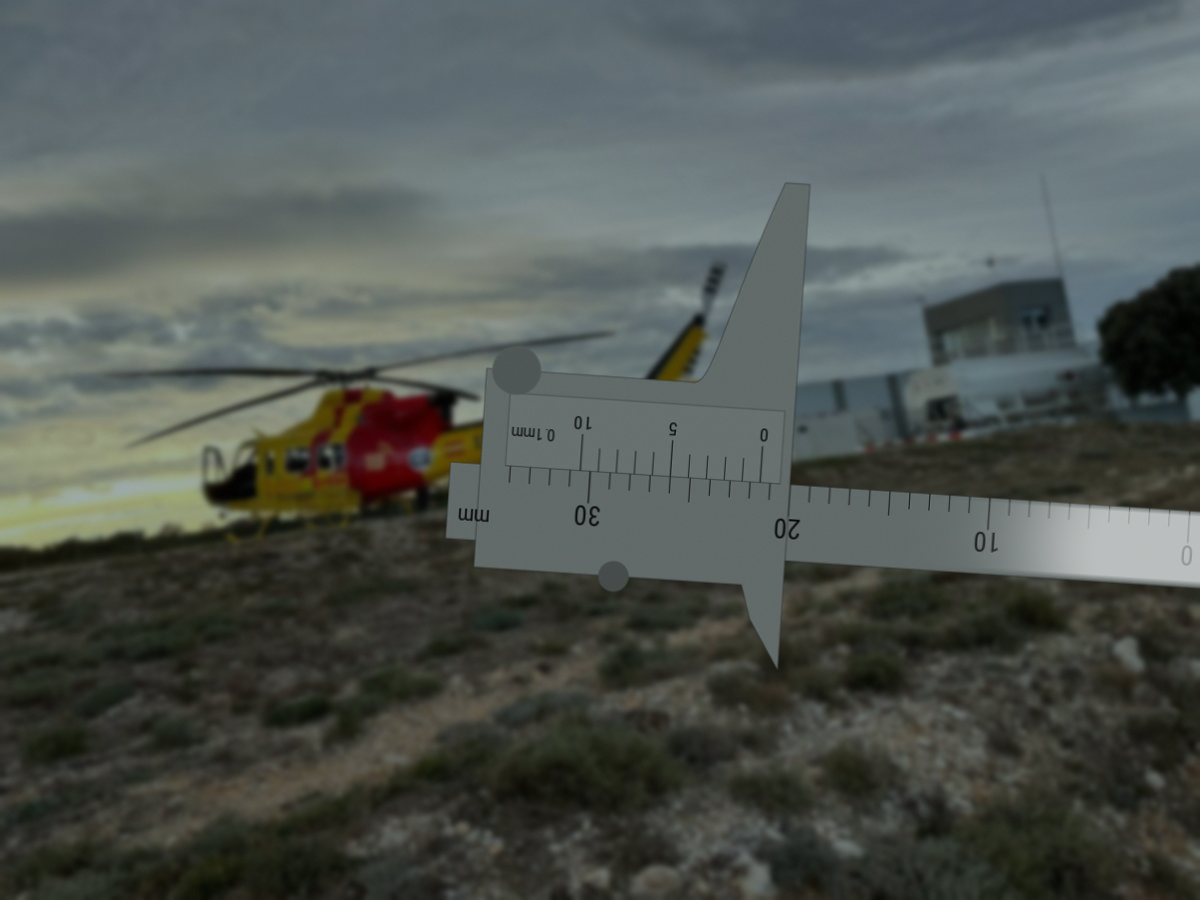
21.5 mm
